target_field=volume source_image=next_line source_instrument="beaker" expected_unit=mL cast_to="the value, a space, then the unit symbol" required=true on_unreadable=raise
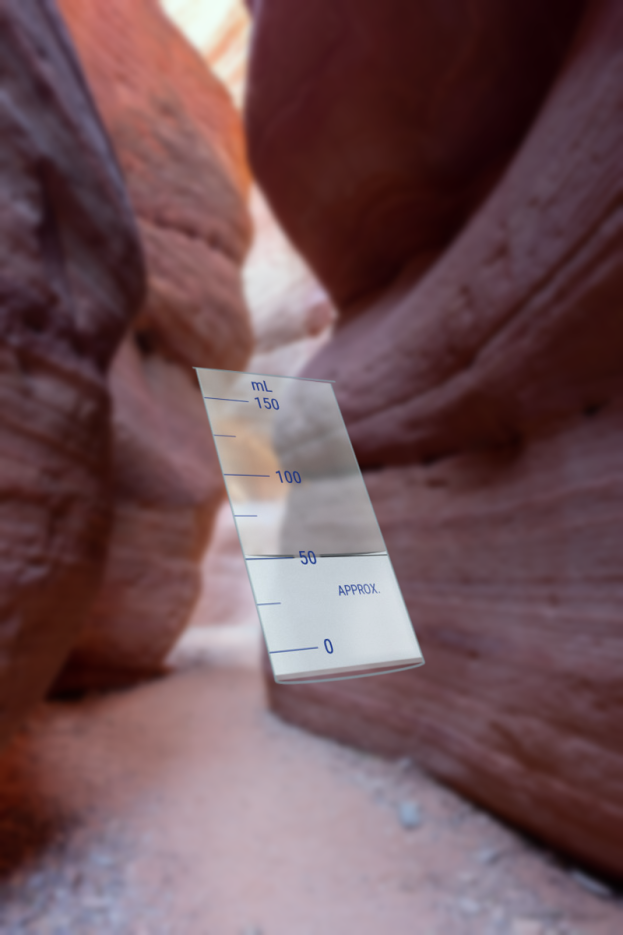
50 mL
